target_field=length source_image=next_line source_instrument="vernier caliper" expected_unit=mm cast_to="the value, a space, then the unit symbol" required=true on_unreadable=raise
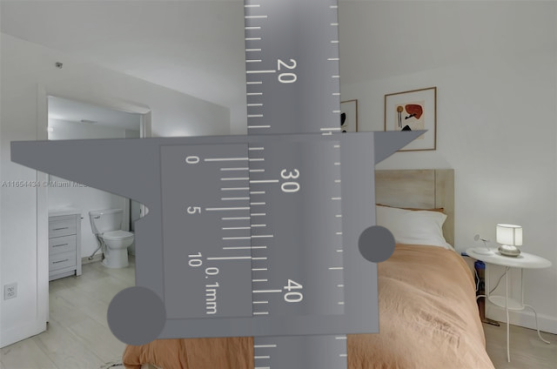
27.9 mm
